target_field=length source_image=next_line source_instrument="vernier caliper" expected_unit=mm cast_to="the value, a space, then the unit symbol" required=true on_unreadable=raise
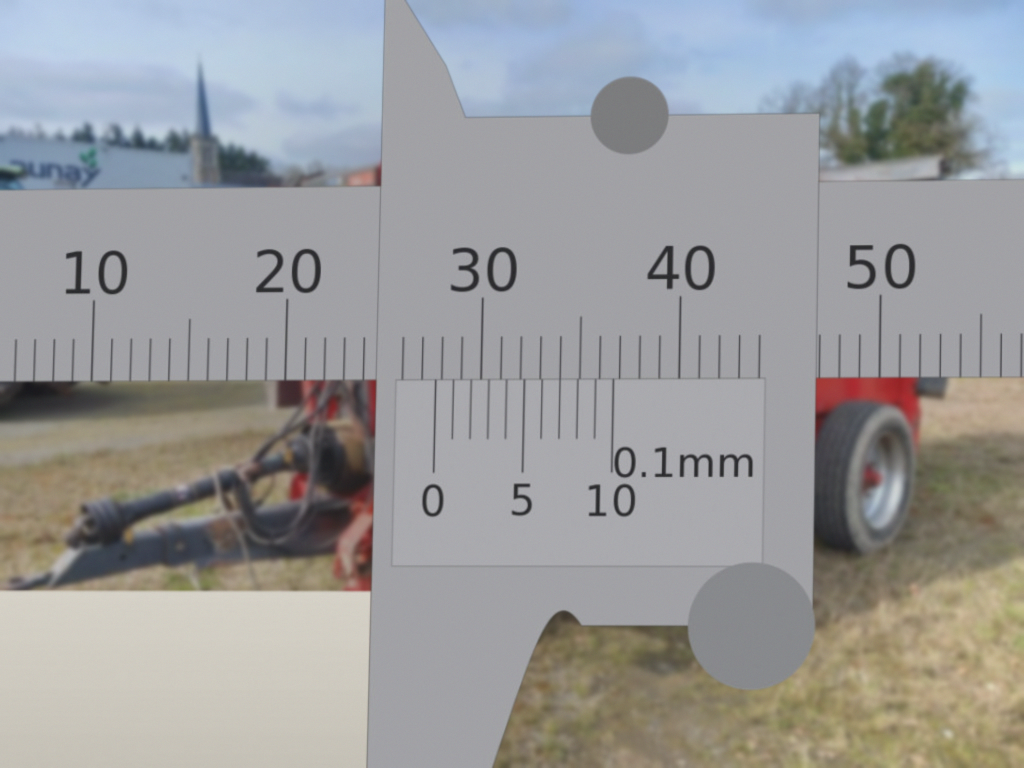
27.7 mm
